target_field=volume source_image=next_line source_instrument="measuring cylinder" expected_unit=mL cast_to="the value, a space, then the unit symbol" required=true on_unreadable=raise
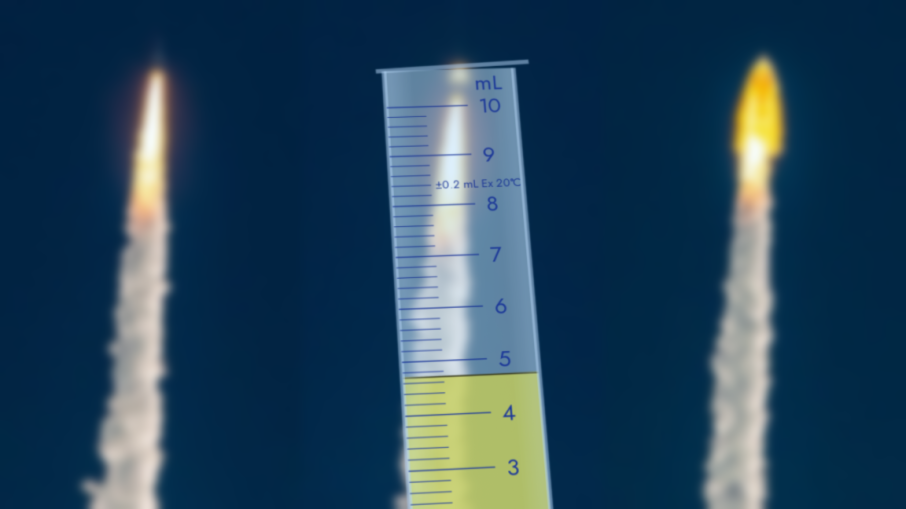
4.7 mL
